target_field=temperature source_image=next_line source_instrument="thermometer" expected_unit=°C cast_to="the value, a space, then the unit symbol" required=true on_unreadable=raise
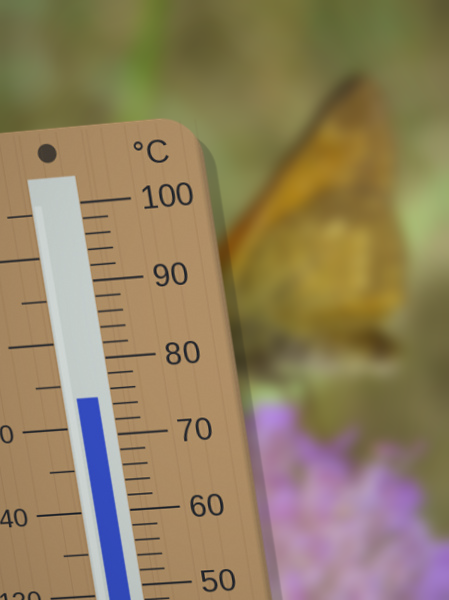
75 °C
